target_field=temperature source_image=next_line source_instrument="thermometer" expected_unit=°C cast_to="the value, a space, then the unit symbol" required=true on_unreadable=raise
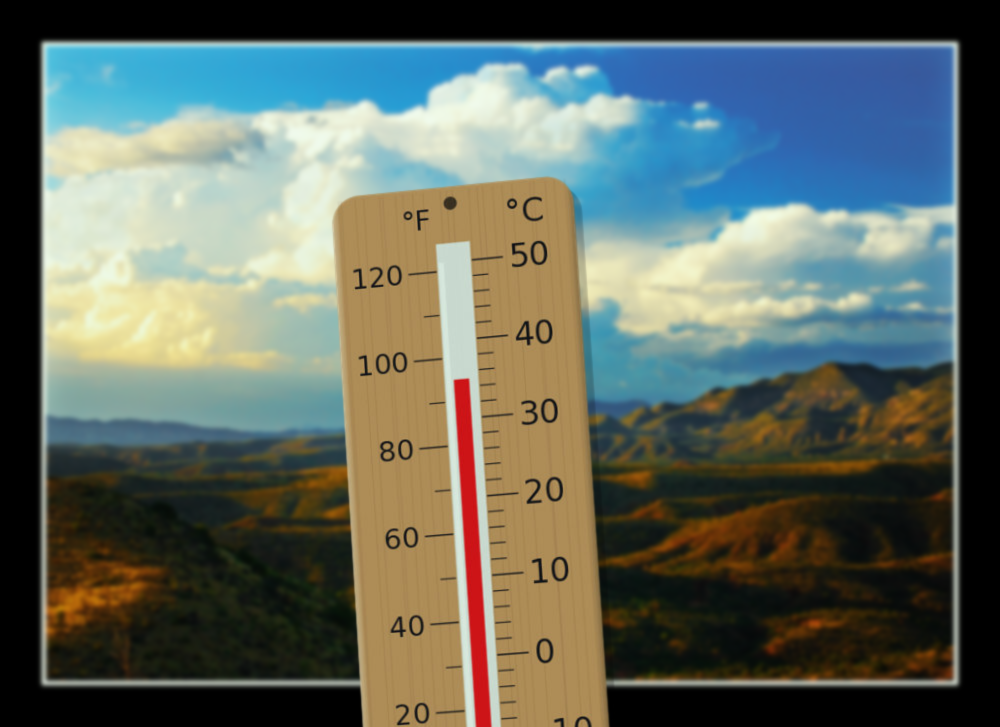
35 °C
